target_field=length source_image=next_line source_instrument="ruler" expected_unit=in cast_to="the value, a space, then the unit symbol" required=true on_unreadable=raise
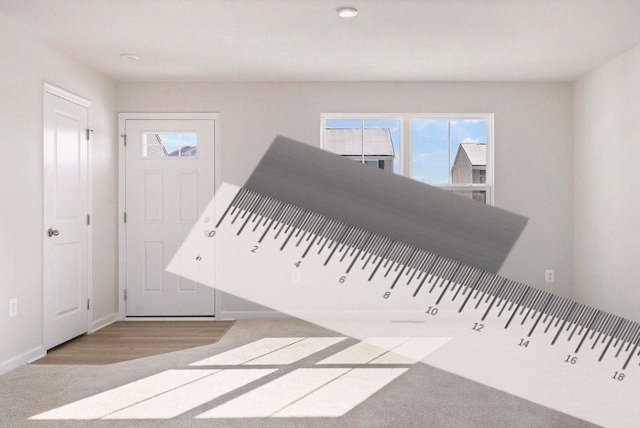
11.5 in
